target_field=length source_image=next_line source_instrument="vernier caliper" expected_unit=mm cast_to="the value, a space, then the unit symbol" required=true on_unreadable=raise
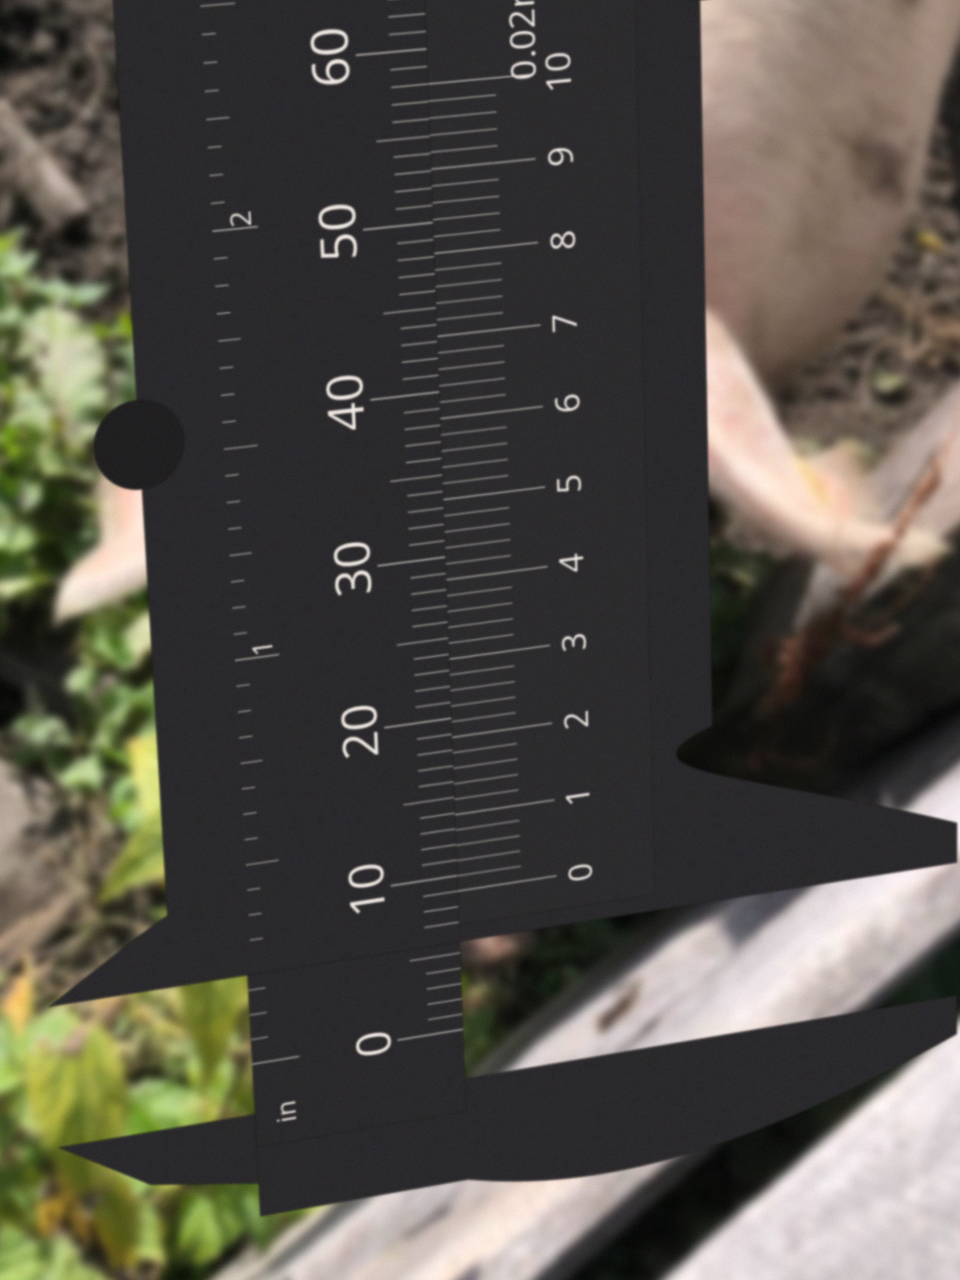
9.0 mm
